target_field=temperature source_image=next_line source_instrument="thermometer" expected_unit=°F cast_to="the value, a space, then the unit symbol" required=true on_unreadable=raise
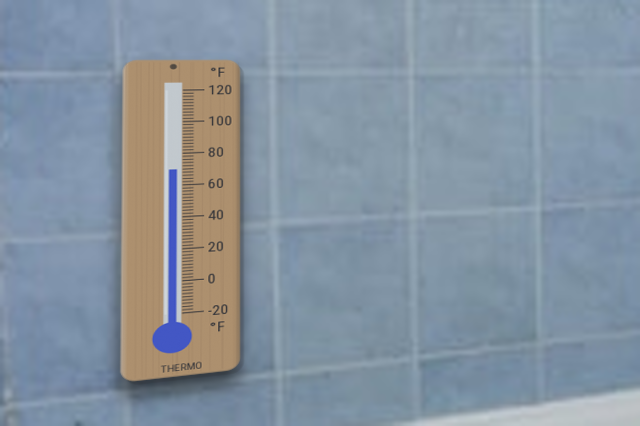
70 °F
